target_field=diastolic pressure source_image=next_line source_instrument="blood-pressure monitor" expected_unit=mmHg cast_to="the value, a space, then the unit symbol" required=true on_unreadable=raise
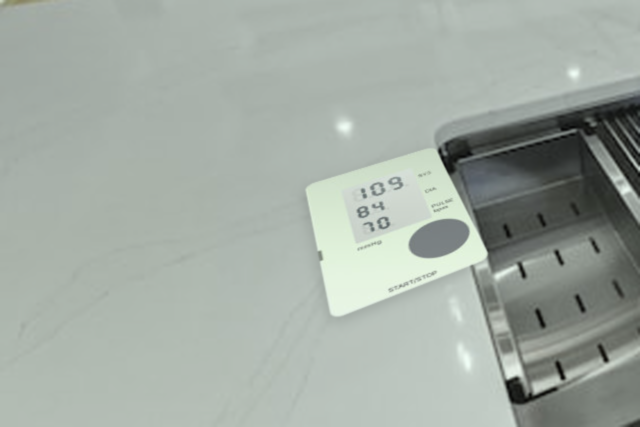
84 mmHg
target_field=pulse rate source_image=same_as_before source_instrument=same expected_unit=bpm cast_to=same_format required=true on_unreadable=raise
70 bpm
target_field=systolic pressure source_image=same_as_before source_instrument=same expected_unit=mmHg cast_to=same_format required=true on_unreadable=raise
109 mmHg
